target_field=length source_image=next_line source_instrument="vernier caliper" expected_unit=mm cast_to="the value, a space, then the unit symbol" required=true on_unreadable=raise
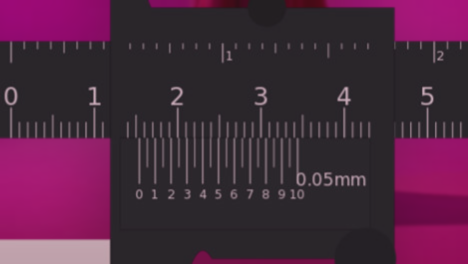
15.4 mm
